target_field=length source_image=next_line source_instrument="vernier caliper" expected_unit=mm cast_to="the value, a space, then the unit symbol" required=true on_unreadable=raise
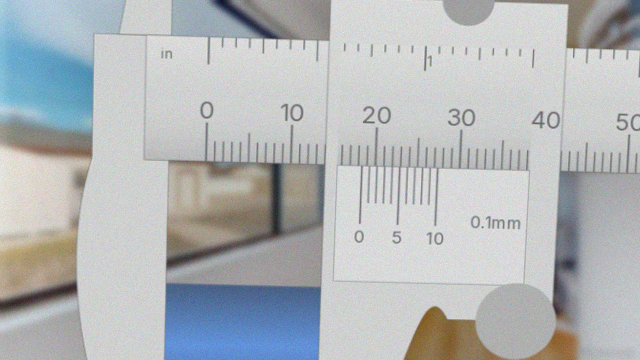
18.4 mm
